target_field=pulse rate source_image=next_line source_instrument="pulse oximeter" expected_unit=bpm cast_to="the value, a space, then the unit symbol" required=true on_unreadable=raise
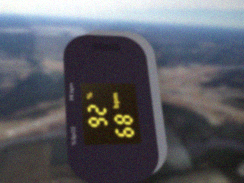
68 bpm
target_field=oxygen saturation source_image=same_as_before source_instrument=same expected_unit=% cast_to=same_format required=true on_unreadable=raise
92 %
